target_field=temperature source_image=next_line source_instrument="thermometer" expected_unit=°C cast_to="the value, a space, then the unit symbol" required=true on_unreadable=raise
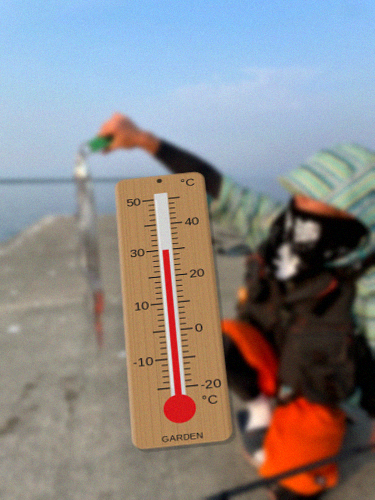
30 °C
